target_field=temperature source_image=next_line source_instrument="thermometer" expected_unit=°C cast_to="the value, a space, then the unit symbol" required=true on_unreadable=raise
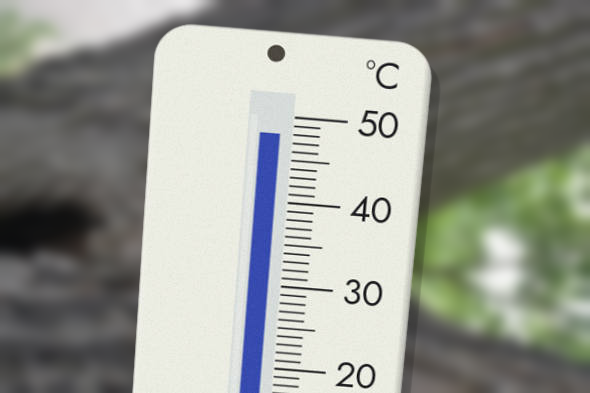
48 °C
